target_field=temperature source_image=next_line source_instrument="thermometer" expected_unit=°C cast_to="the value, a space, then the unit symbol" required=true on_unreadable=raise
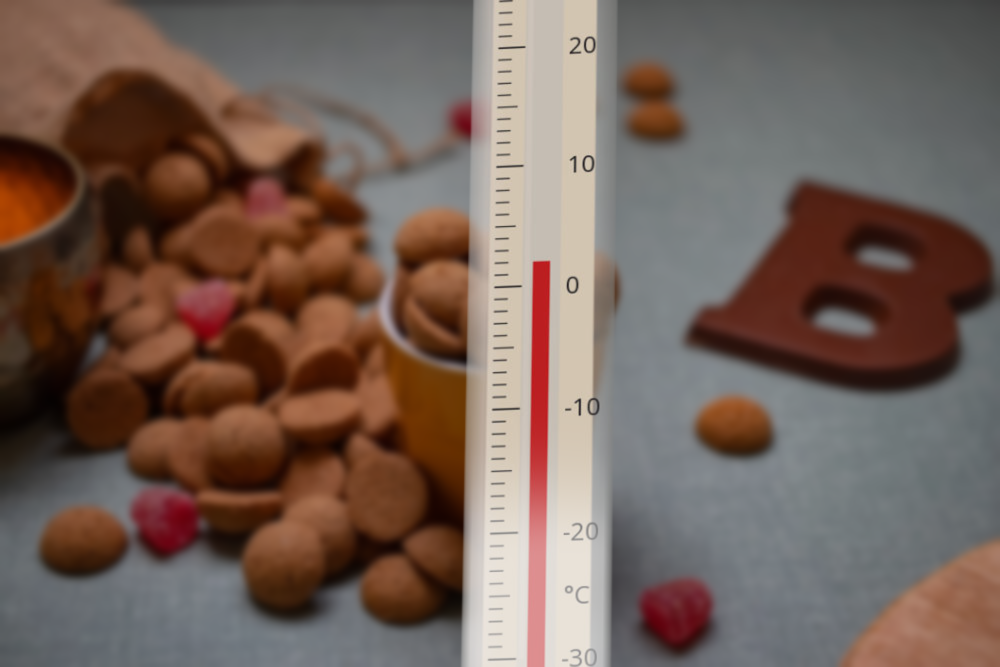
2 °C
